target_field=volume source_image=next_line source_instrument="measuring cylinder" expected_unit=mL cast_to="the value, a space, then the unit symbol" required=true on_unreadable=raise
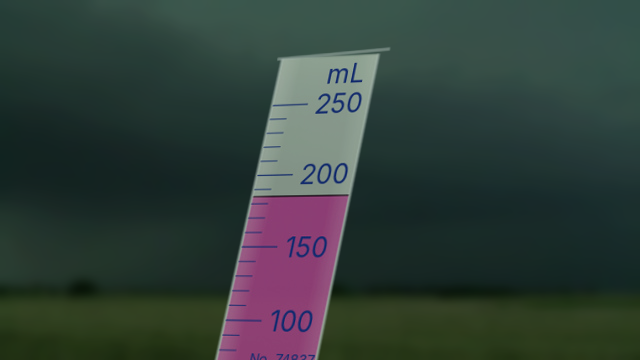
185 mL
